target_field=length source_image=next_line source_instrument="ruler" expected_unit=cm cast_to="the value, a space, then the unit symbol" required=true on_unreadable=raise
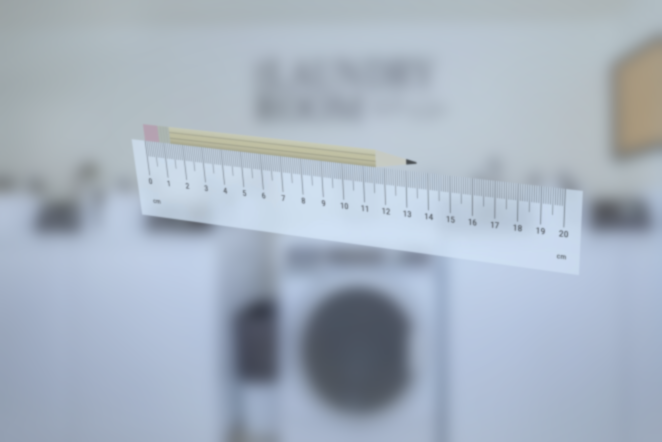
13.5 cm
